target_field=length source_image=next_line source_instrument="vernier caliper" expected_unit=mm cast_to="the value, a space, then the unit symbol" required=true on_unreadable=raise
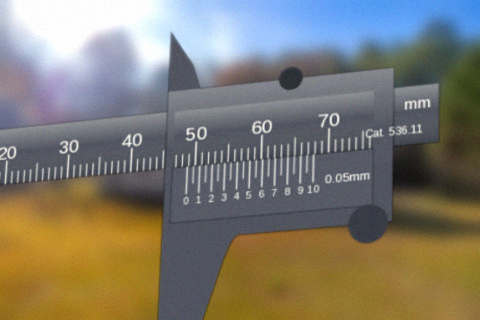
48.8 mm
